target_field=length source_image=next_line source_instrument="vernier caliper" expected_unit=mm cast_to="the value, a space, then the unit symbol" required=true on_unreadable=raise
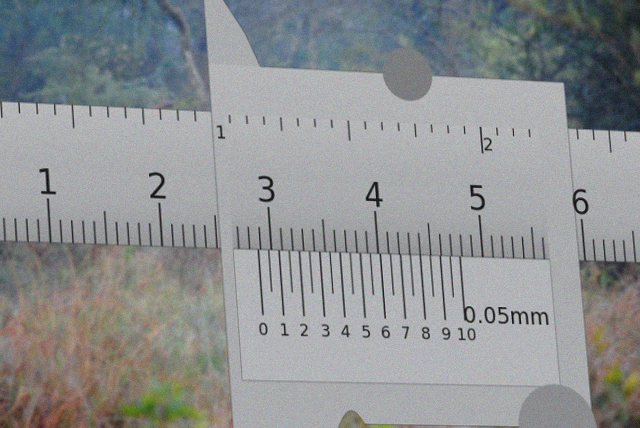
28.8 mm
